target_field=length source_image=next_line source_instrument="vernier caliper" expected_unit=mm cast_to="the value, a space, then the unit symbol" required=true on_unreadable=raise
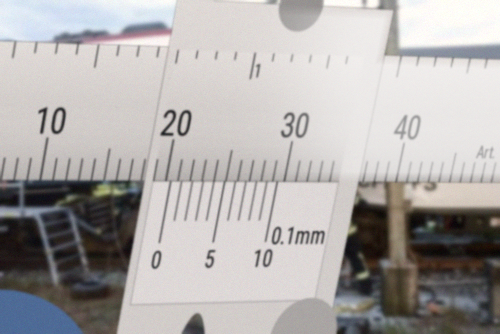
20.4 mm
